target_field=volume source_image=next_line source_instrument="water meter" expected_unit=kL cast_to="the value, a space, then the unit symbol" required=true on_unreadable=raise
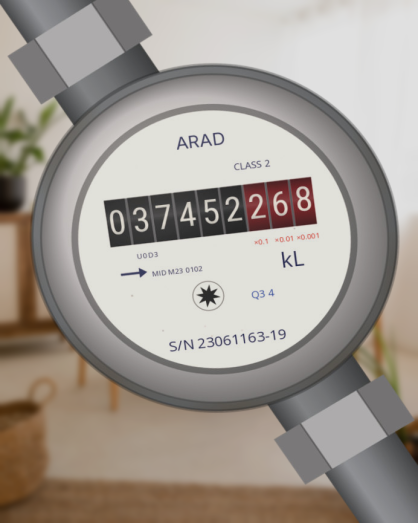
37452.268 kL
